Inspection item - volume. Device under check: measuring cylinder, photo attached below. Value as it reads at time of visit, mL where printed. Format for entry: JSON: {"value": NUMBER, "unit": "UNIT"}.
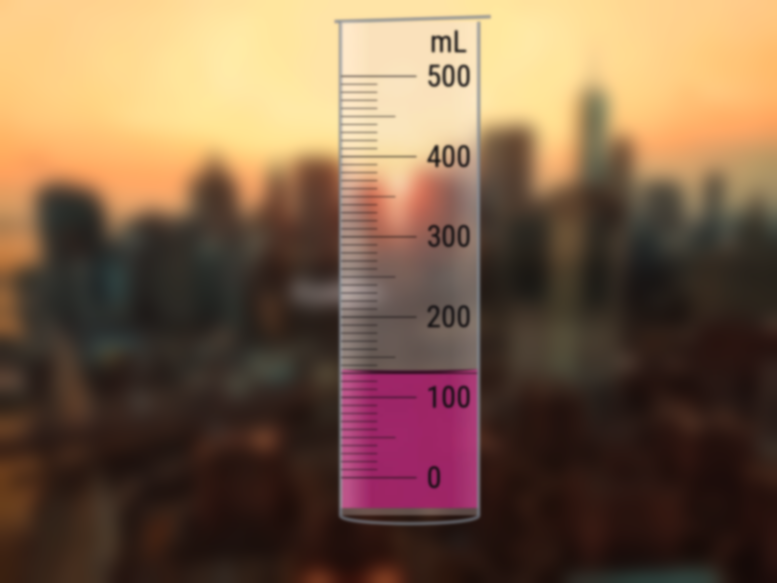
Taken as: {"value": 130, "unit": "mL"}
